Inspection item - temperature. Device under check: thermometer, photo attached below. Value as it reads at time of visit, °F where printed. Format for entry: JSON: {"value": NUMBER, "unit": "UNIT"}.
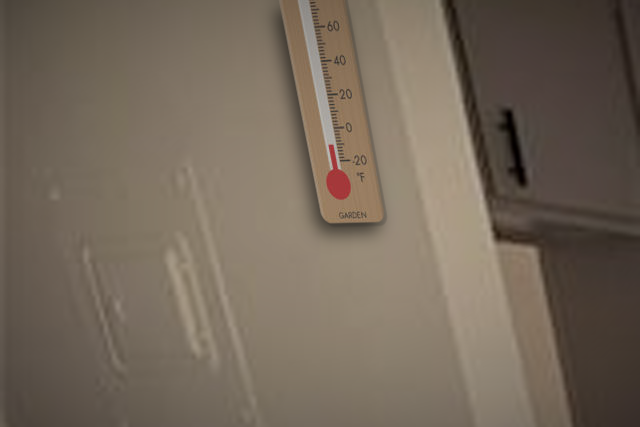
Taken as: {"value": -10, "unit": "°F"}
